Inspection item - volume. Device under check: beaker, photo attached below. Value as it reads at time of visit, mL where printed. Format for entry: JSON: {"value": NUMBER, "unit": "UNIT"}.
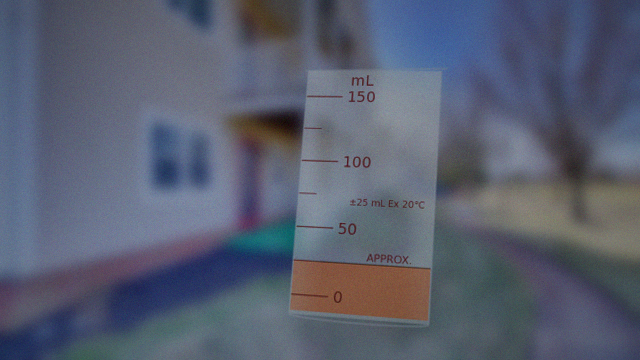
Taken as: {"value": 25, "unit": "mL"}
